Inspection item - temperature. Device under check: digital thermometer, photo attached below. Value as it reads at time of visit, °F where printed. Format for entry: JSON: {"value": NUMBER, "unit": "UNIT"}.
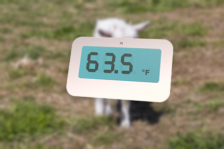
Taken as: {"value": 63.5, "unit": "°F"}
